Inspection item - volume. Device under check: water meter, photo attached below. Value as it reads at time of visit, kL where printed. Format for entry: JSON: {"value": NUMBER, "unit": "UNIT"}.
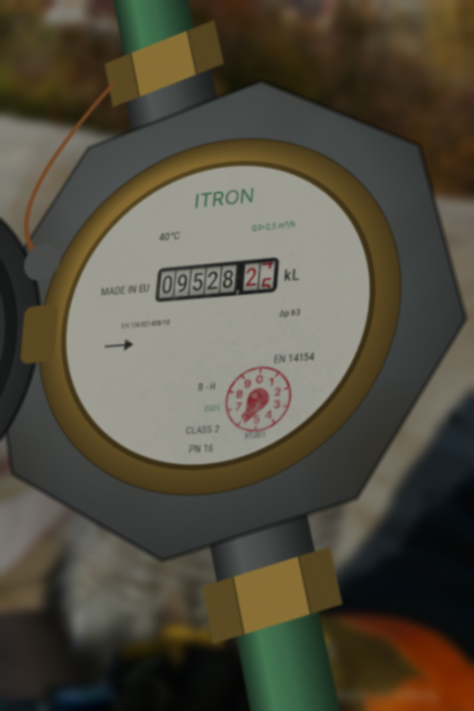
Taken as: {"value": 9528.245, "unit": "kL"}
